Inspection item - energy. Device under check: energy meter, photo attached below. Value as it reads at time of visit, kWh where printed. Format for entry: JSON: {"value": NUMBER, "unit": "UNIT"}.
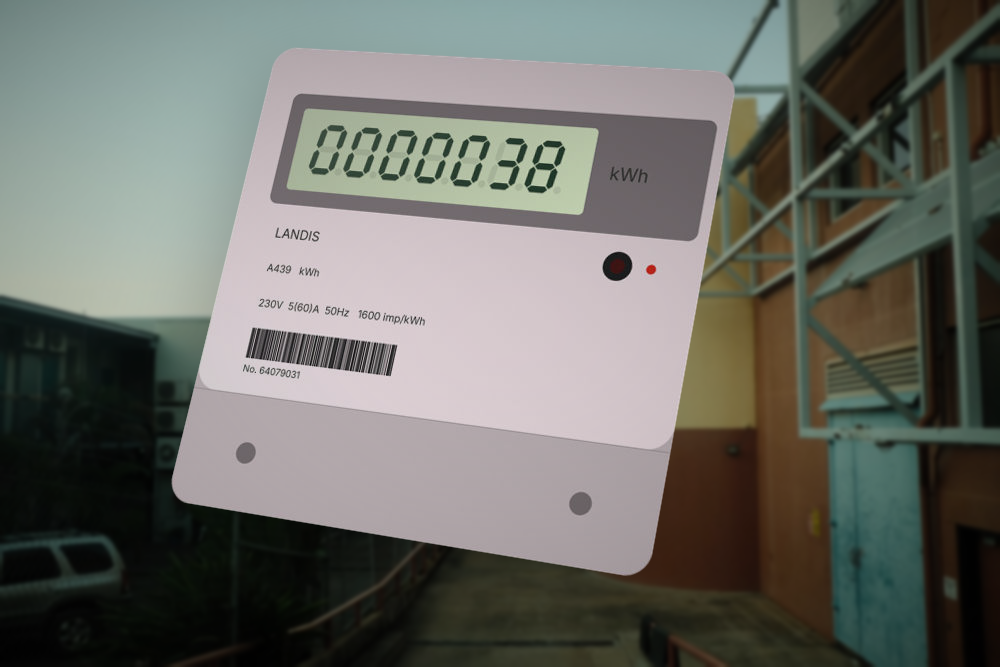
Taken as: {"value": 38, "unit": "kWh"}
